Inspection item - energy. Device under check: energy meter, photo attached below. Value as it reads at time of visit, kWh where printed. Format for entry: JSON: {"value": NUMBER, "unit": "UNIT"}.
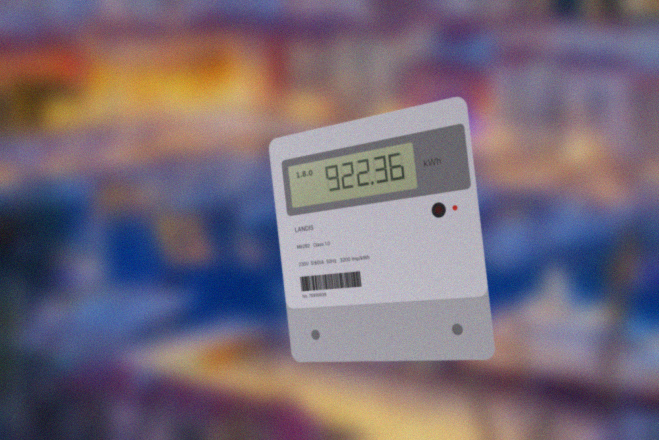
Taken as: {"value": 922.36, "unit": "kWh"}
